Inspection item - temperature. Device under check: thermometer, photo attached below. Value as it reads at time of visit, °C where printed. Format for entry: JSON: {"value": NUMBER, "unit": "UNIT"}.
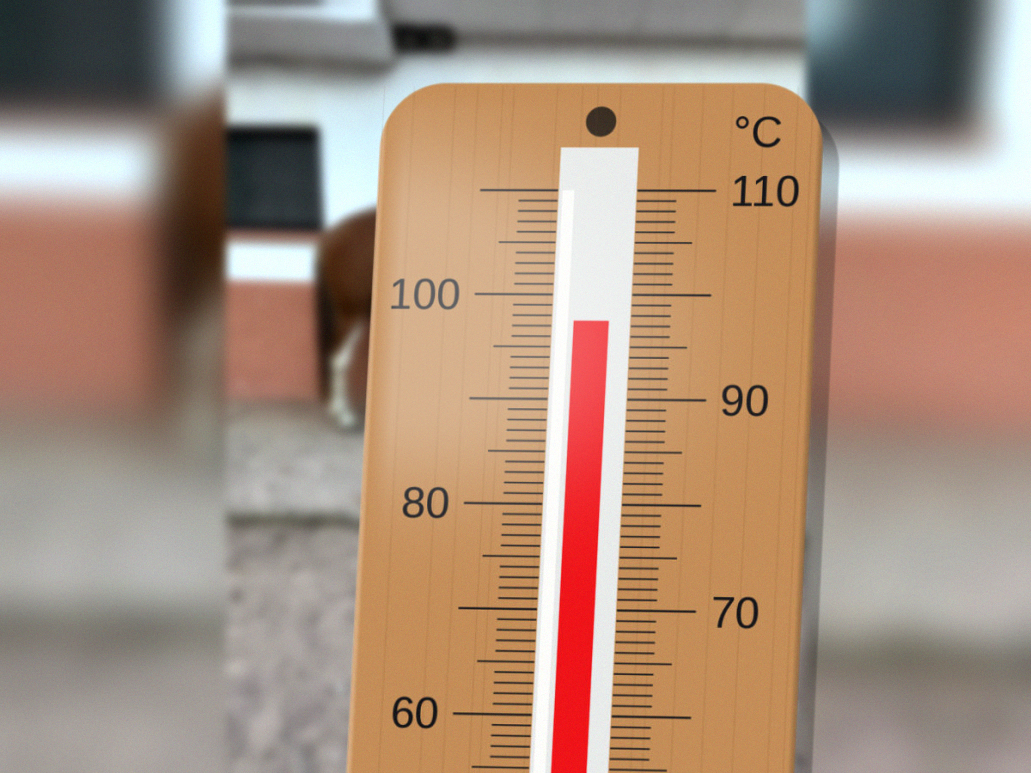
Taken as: {"value": 97.5, "unit": "°C"}
